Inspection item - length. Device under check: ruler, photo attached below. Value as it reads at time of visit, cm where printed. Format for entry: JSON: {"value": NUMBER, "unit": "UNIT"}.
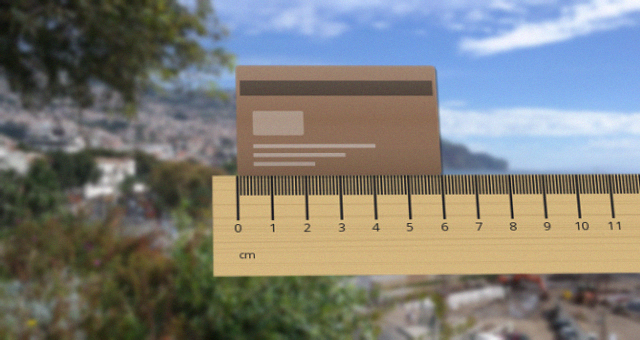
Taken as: {"value": 6, "unit": "cm"}
